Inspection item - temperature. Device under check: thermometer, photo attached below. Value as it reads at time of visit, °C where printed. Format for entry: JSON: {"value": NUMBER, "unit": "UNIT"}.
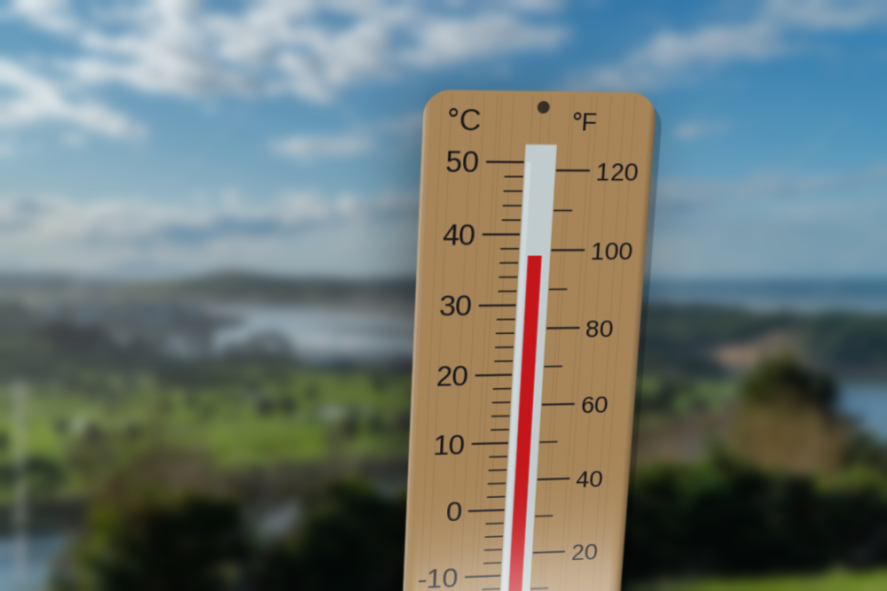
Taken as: {"value": 37, "unit": "°C"}
